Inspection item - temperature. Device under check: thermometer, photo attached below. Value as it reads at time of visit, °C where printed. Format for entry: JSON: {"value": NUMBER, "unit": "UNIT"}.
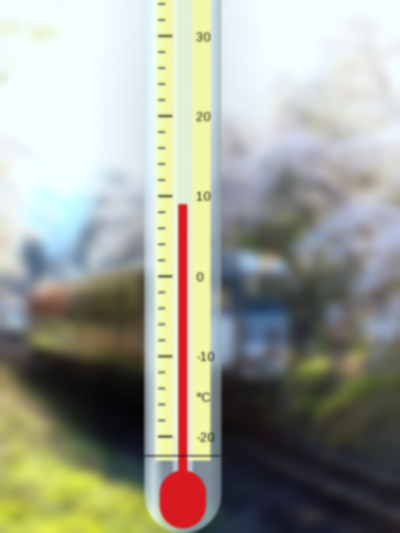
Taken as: {"value": 9, "unit": "°C"}
